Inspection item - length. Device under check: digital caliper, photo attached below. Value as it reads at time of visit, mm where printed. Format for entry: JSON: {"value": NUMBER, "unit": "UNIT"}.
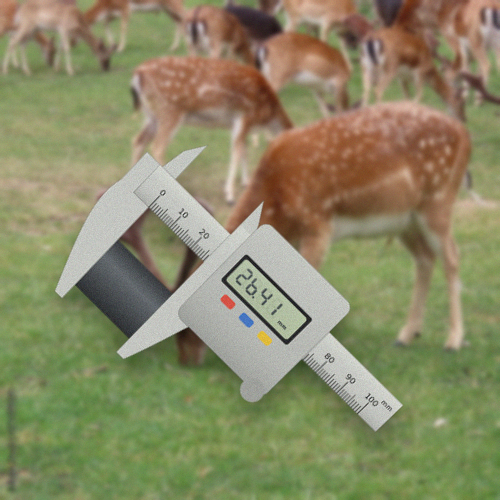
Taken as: {"value": 26.41, "unit": "mm"}
